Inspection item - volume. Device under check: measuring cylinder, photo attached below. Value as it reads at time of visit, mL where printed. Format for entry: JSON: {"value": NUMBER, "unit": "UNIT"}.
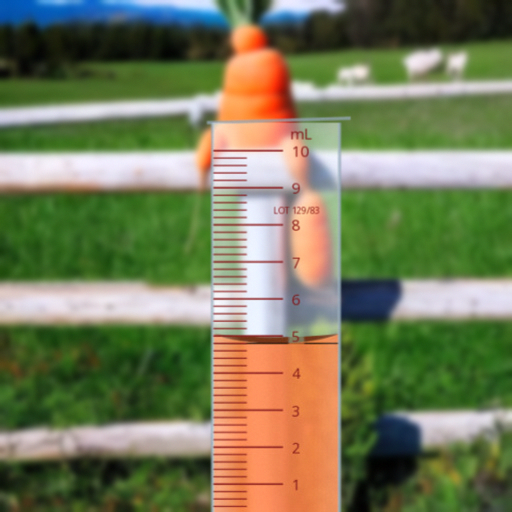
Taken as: {"value": 4.8, "unit": "mL"}
